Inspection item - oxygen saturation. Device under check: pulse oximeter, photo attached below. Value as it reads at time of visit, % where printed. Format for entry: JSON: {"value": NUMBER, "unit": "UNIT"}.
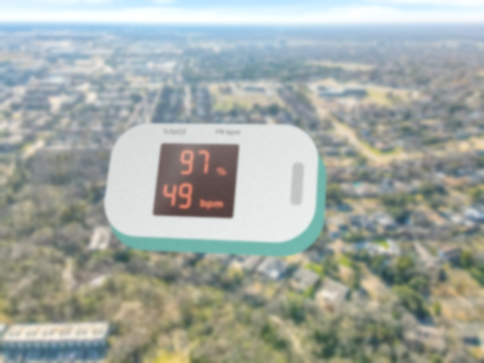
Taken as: {"value": 97, "unit": "%"}
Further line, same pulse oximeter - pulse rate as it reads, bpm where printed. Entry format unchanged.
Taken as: {"value": 49, "unit": "bpm"}
